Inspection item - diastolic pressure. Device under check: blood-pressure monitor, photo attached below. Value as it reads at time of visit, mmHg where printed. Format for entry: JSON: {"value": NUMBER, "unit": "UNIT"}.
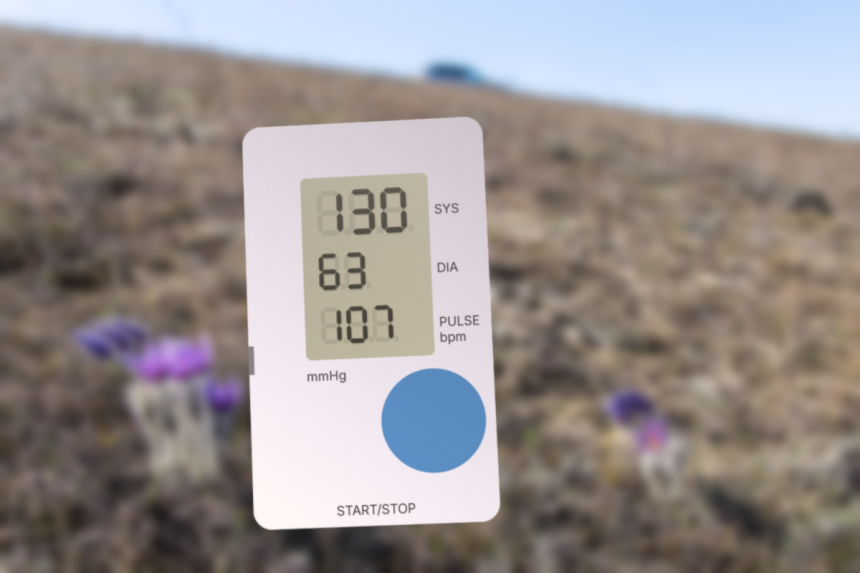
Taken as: {"value": 63, "unit": "mmHg"}
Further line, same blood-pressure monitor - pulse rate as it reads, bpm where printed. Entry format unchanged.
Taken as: {"value": 107, "unit": "bpm"}
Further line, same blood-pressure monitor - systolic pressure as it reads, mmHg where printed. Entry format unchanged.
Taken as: {"value": 130, "unit": "mmHg"}
